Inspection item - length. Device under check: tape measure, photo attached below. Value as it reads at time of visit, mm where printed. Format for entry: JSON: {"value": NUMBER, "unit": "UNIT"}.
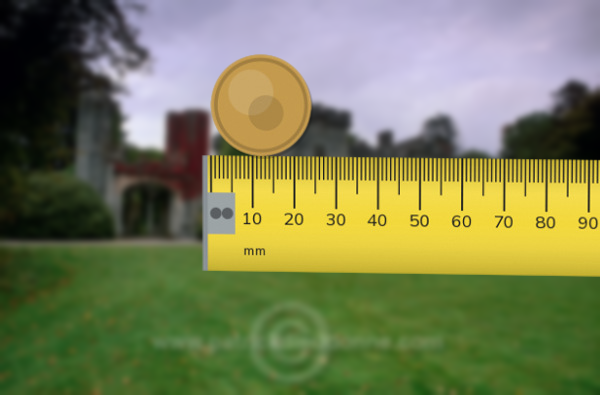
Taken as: {"value": 24, "unit": "mm"}
